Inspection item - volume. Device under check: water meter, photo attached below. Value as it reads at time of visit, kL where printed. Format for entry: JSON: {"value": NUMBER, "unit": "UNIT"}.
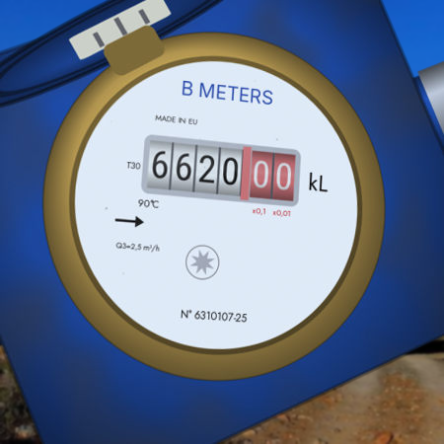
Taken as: {"value": 6620.00, "unit": "kL"}
